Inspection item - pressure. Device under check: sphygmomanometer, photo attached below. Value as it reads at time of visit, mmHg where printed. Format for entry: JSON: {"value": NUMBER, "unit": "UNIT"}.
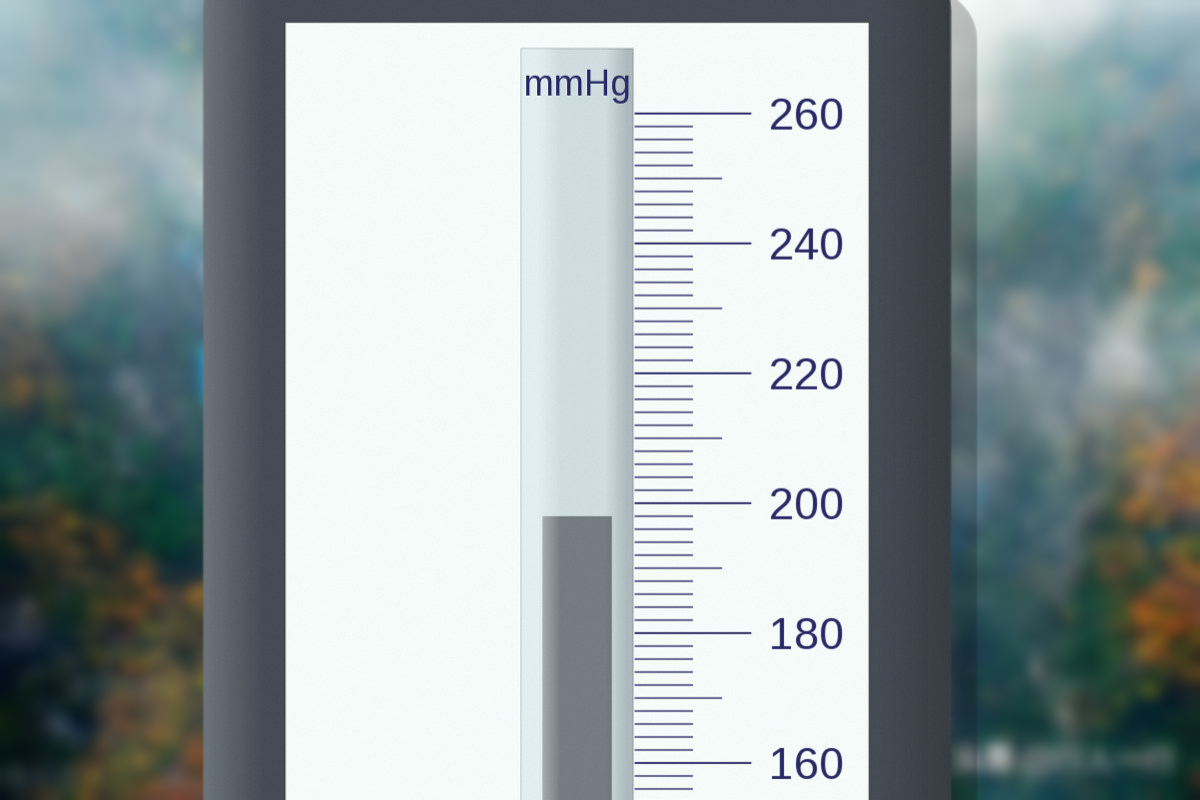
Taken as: {"value": 198, "unit": "mmHg"}
